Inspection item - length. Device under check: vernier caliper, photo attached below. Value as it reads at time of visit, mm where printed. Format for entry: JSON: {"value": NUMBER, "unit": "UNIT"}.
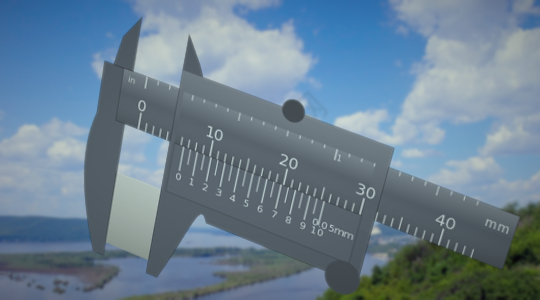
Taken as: {"value": 6.4, "unit": "mm"}
